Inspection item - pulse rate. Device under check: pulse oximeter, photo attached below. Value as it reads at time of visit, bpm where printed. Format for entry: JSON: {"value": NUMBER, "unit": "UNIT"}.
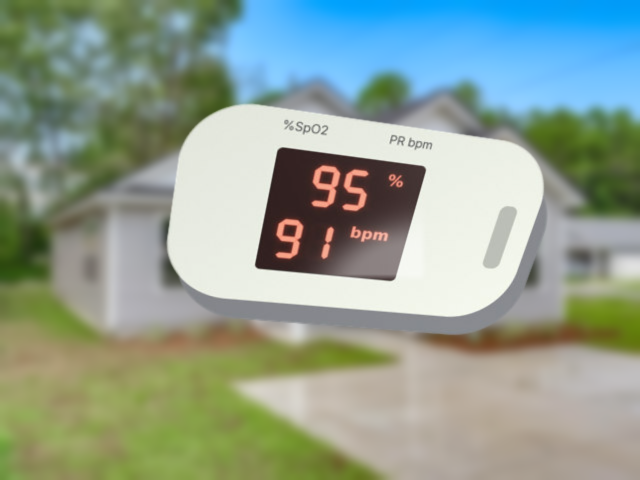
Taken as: {"value": 91, "unit": "bpm"}
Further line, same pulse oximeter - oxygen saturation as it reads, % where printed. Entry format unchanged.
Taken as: {"value": 95, "unit": "%"}
